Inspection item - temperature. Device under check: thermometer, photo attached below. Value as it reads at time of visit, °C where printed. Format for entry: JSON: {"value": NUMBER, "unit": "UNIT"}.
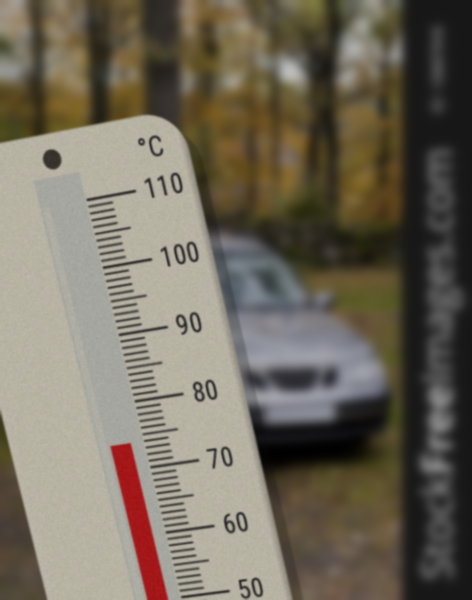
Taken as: {"value": 74, "unit": "°C"}
